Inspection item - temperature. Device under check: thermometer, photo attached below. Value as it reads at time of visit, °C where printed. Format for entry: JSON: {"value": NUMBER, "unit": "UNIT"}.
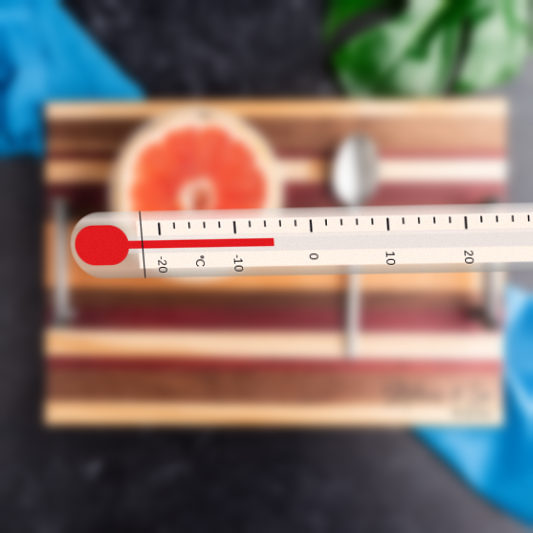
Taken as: {"value": -5, "unit": "°C"}
